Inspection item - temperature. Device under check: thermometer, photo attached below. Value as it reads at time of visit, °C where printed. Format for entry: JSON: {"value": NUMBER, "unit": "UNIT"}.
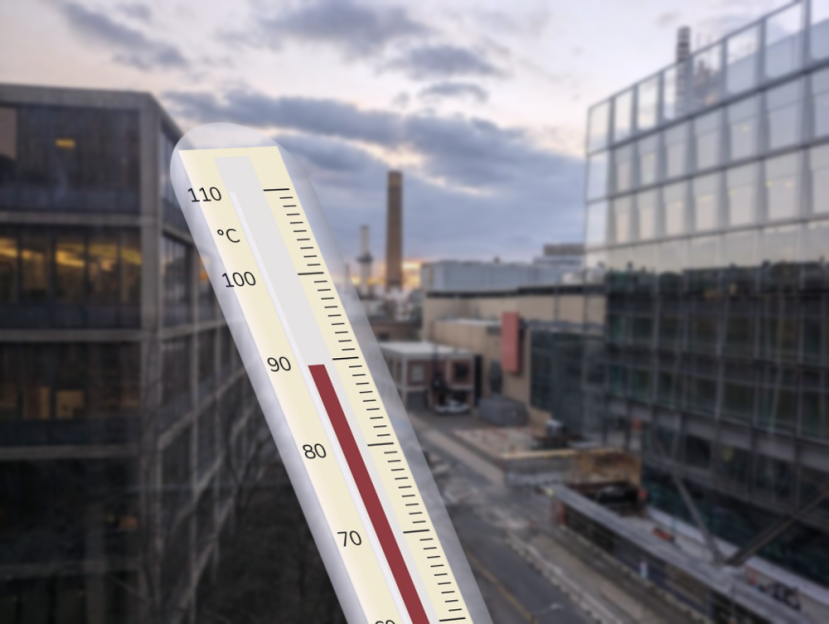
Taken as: {"value": 89.5, "unit": "°C"}
